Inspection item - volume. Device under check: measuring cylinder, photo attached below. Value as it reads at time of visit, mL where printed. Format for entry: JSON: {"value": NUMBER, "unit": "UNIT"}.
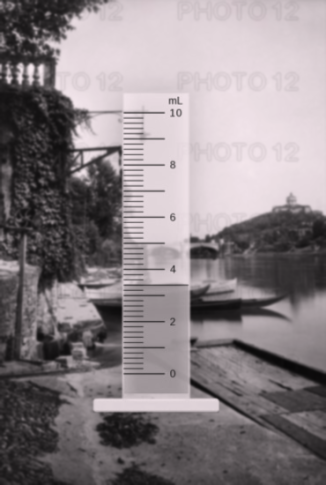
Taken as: {"value": 3.4, "unit": "mL"}
